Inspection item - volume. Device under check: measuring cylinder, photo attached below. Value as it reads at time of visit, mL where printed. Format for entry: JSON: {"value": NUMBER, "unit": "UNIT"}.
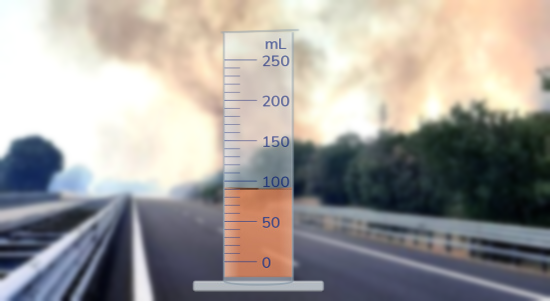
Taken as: {"value": 90, "unit": "mL"}
